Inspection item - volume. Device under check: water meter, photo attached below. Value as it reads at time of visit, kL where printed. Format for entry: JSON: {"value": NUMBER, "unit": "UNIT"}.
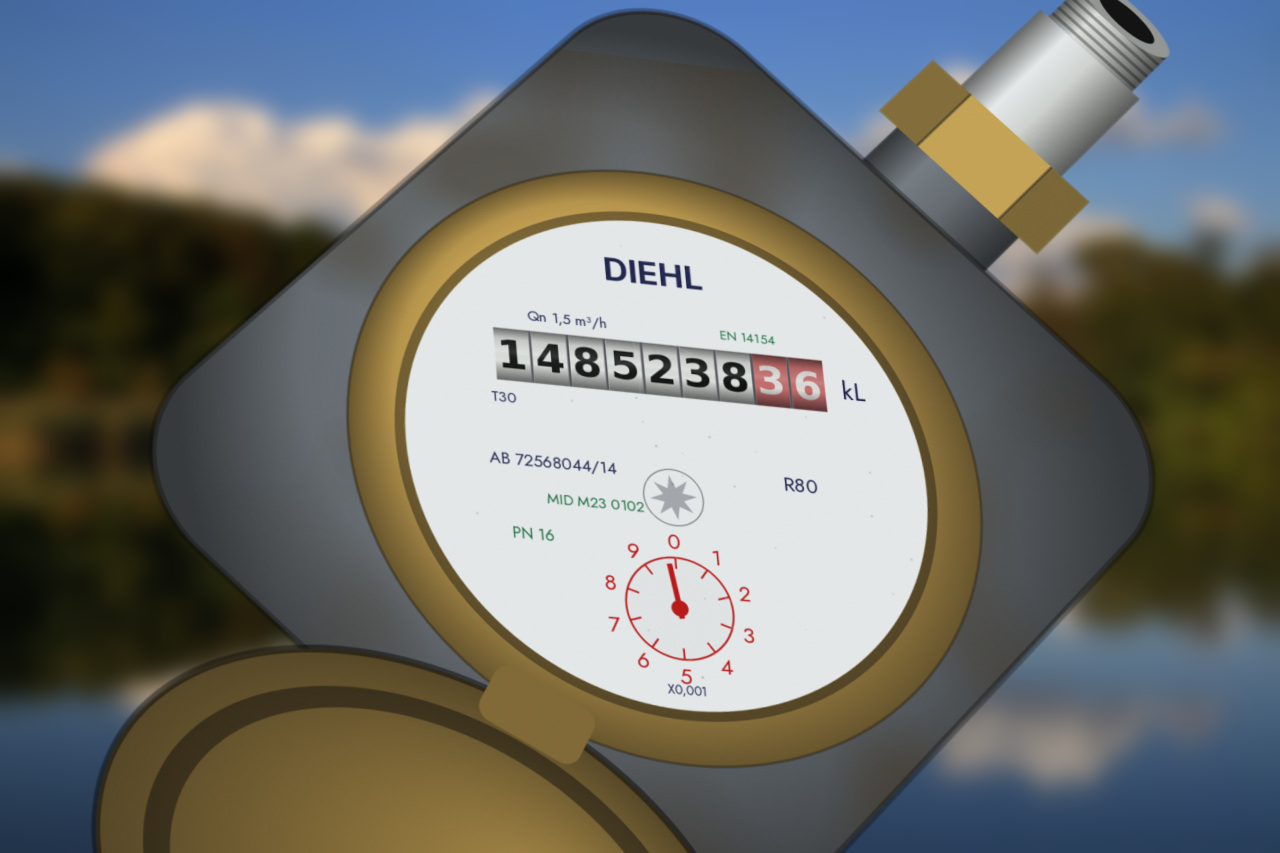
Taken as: {"value": 1485238.359, "unit": "kL"}
